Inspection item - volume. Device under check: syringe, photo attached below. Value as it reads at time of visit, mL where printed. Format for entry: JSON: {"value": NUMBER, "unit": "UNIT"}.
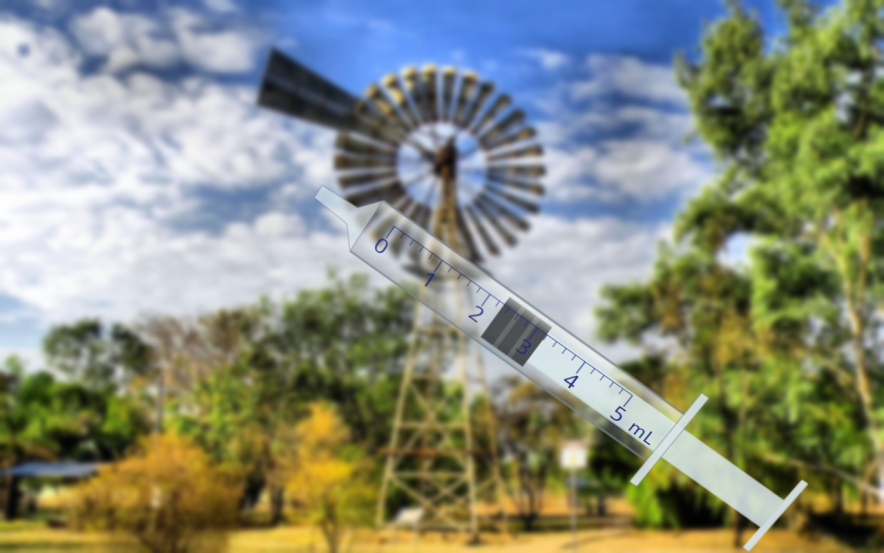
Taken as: {"value": 2.3, "unit": "mL"}
